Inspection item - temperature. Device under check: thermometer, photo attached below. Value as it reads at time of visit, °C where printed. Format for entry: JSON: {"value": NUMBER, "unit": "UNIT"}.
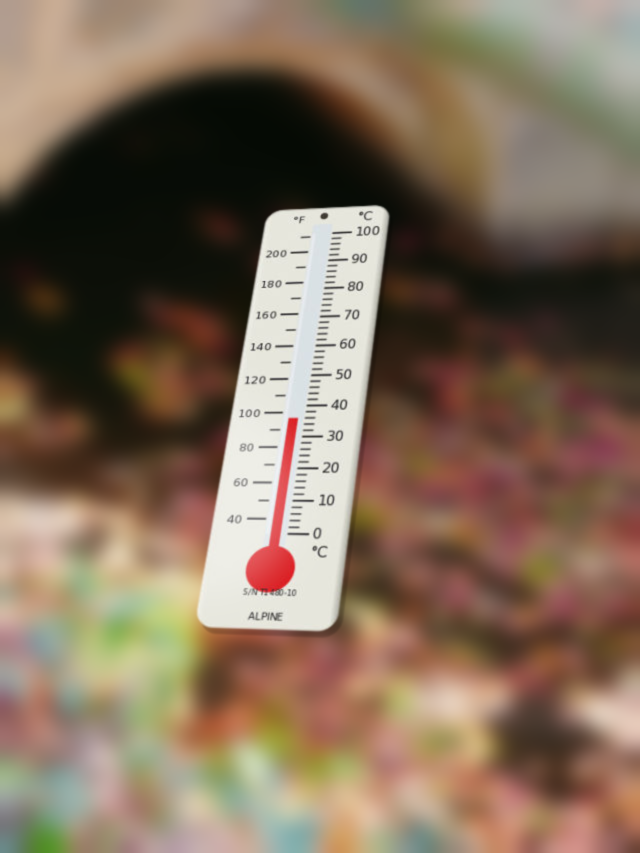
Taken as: {"value": 36, "unit": "°C"}
